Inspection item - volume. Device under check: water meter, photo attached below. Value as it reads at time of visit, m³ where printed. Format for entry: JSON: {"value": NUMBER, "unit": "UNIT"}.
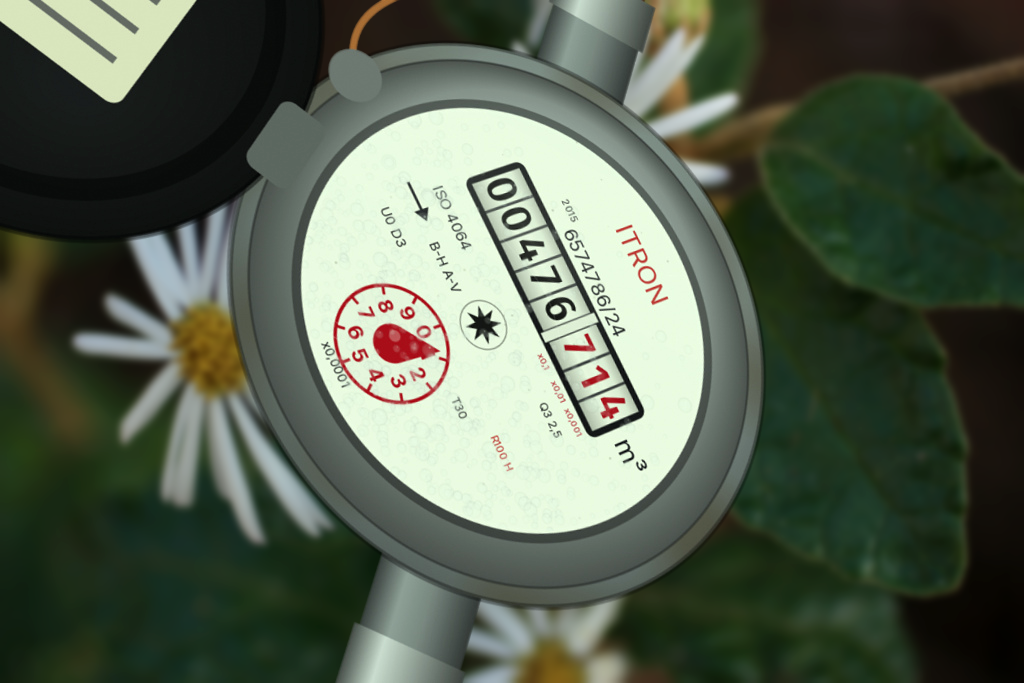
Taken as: {"value": 476.7140, "unit": "m³"}
